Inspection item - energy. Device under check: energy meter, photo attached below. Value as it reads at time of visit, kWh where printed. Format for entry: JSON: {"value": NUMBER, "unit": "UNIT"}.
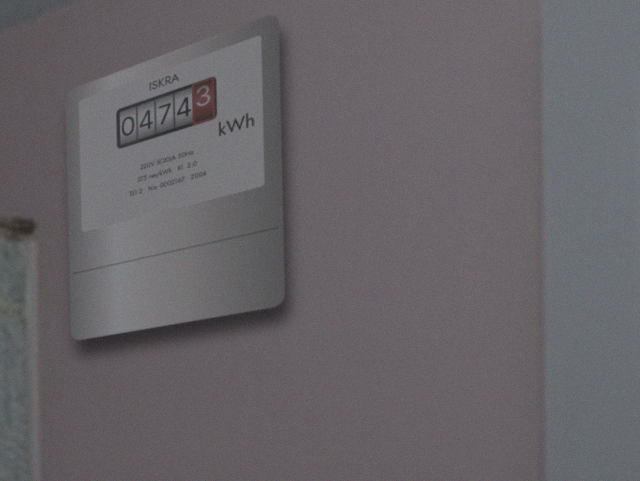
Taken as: {"value": 474.3, "unit": "kWh"}
